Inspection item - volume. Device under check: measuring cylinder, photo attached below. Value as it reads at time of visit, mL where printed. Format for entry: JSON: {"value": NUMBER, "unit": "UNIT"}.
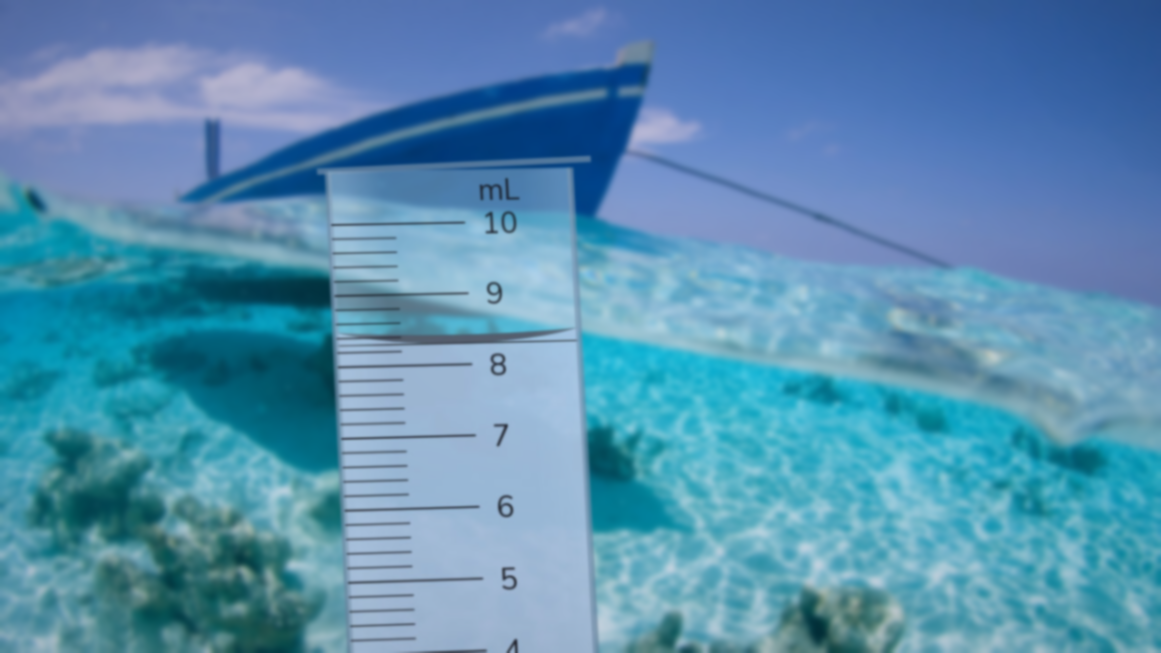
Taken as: {"value": 8.3, "unit": "mL"}
